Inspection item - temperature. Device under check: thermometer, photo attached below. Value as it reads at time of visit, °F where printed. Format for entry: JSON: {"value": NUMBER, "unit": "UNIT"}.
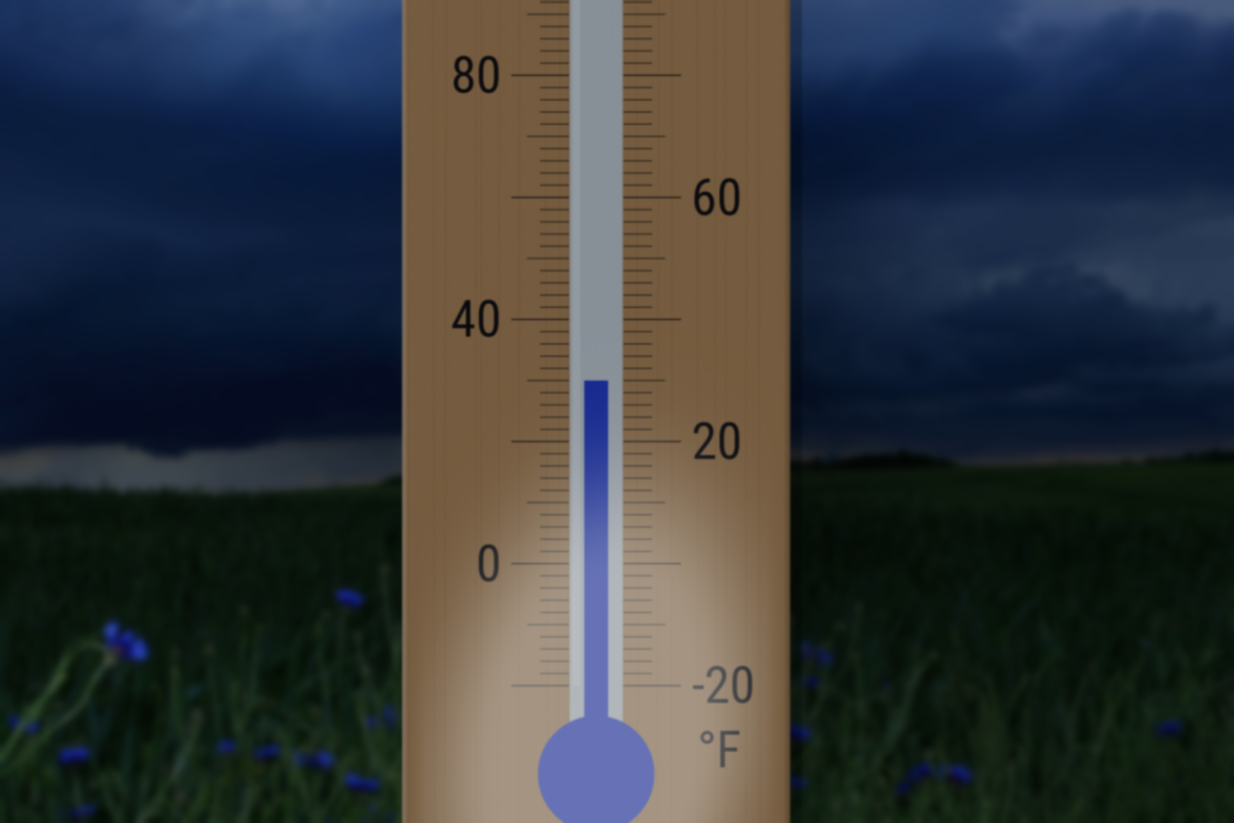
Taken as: {"value": 30, "unit": "°F"}
